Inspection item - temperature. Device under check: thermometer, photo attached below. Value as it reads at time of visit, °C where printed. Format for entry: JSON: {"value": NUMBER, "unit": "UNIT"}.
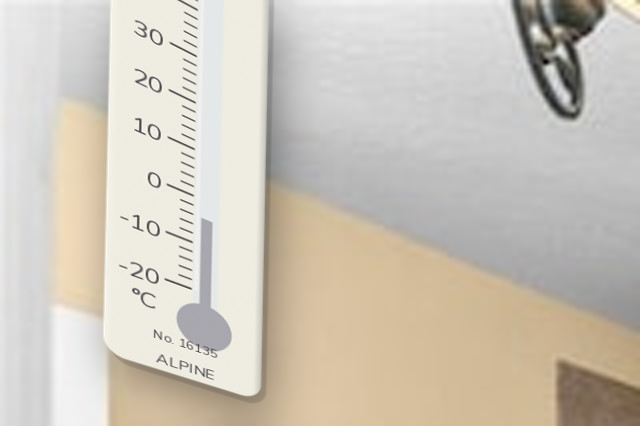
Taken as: {"value": -4, "unit": "°C"}
